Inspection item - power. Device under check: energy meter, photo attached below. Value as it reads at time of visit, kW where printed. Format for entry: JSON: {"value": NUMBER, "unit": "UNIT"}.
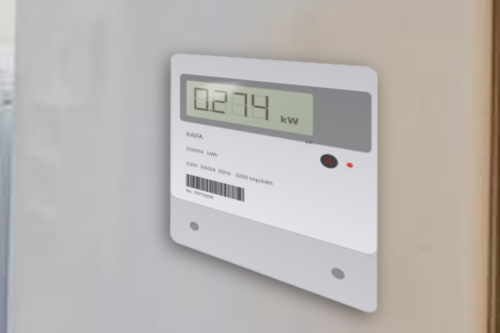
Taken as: {"value": 0.274, "unit": "kW"}
